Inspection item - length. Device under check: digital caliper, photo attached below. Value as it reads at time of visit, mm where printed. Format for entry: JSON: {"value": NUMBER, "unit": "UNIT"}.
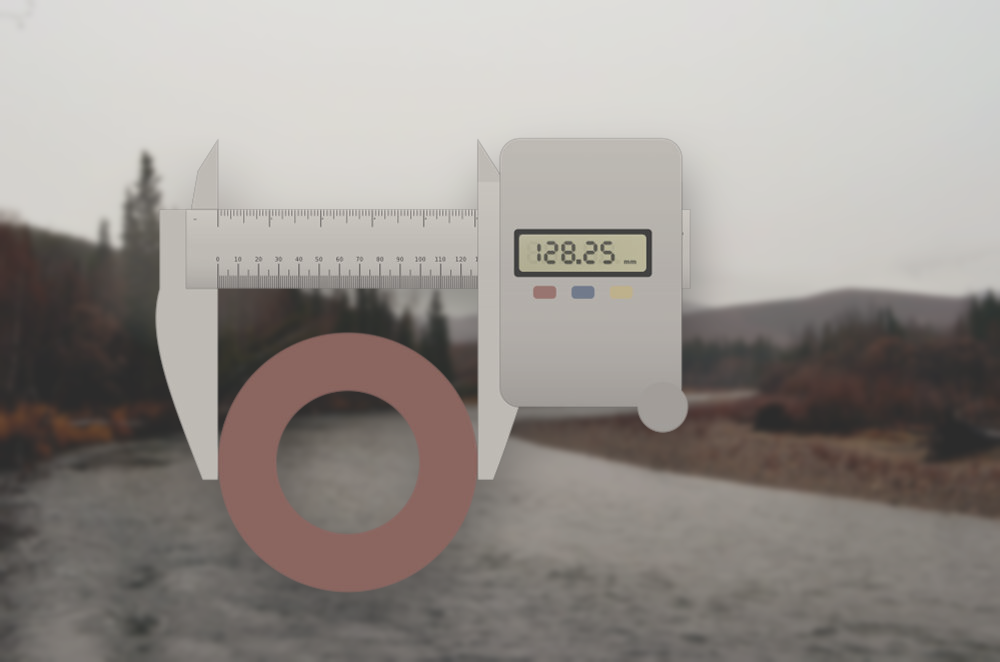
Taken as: {"value": 128.25, "unit": "mm"}
